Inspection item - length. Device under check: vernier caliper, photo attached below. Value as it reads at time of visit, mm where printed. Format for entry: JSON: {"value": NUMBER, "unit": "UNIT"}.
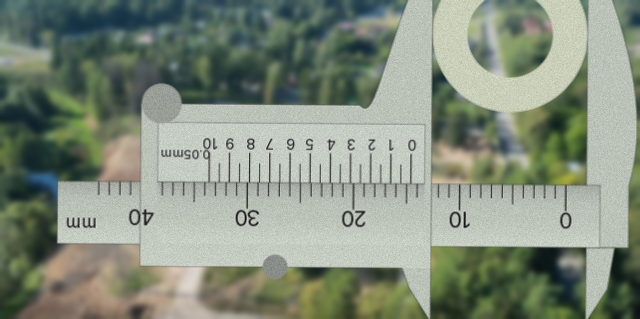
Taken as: {"value": 14.6, "unit": "mm"}
